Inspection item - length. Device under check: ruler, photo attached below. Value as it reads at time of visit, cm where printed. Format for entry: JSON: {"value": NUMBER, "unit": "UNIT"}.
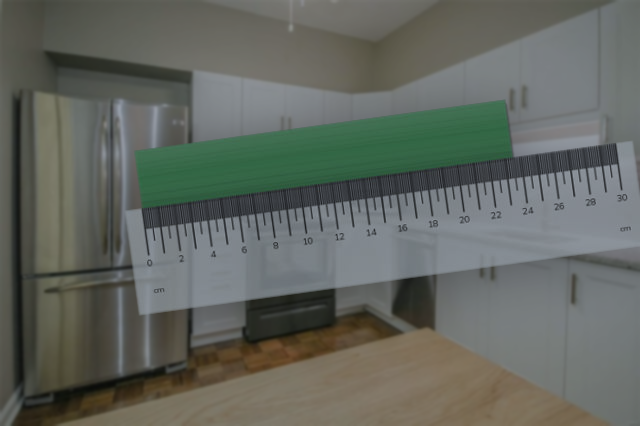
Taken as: {"value": 23.5, "unit": "cm"}
